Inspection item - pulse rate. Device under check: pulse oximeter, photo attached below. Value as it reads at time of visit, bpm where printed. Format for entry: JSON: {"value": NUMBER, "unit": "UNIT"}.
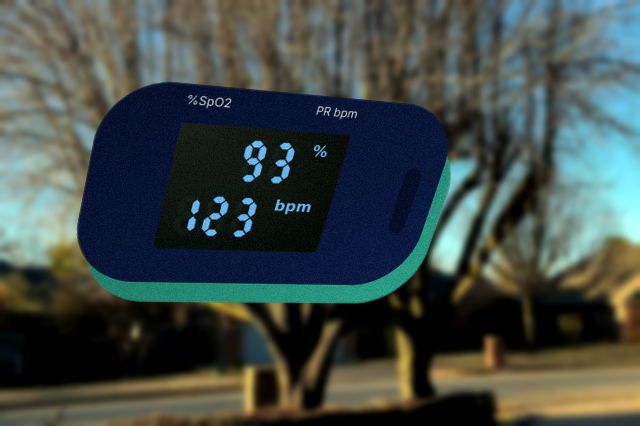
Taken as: {"value": 123, "unit": "bpm"}
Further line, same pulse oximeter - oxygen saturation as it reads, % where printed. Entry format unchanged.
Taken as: {"value": 93, "unit": "%"}
